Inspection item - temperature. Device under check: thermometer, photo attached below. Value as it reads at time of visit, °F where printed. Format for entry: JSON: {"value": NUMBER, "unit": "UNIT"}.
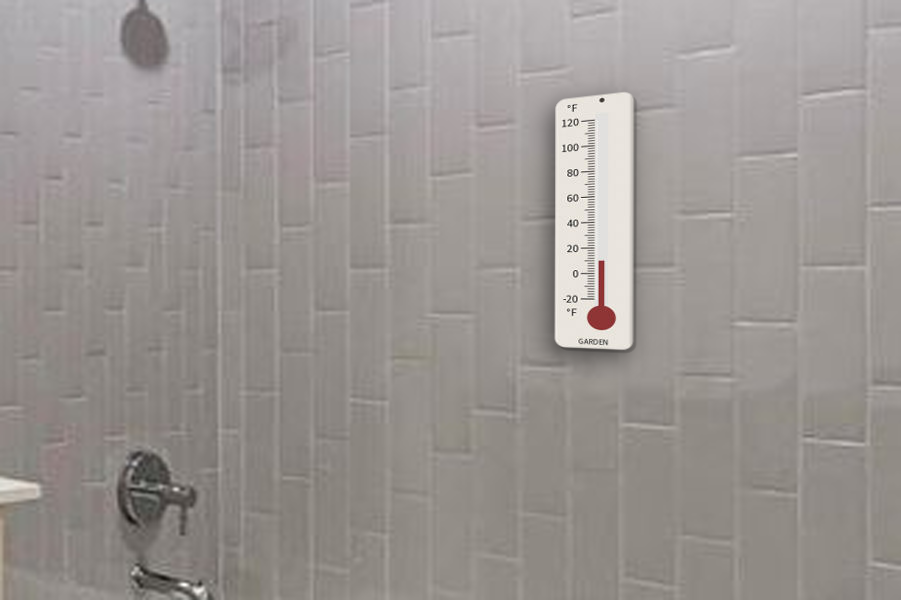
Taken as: {"value": 10, "unit": "°F"}
